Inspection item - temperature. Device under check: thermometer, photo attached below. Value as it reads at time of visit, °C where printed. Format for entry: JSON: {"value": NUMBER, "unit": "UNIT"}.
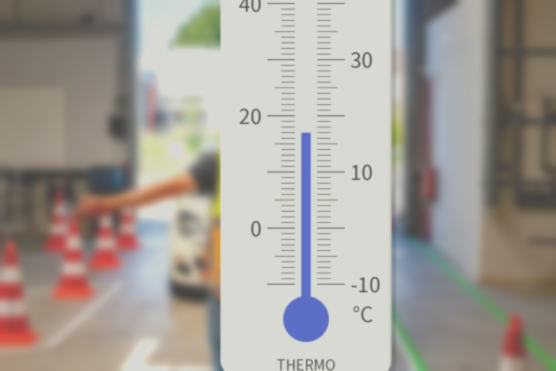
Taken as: {"value": 17, "unit": "°C"}
